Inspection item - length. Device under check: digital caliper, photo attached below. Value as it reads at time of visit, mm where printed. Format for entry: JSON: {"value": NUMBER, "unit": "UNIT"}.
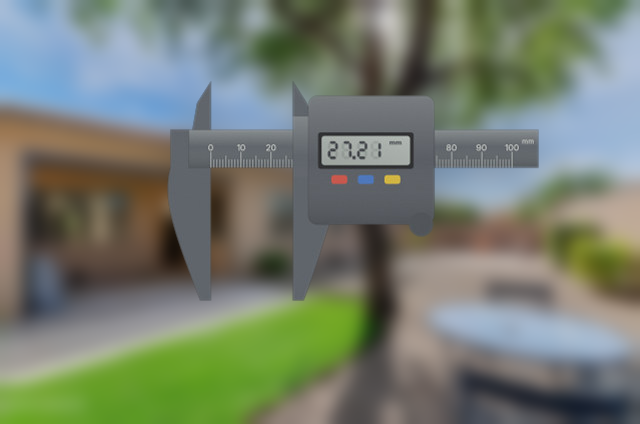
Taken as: {"value": 27.21, "unit": "mm"}
